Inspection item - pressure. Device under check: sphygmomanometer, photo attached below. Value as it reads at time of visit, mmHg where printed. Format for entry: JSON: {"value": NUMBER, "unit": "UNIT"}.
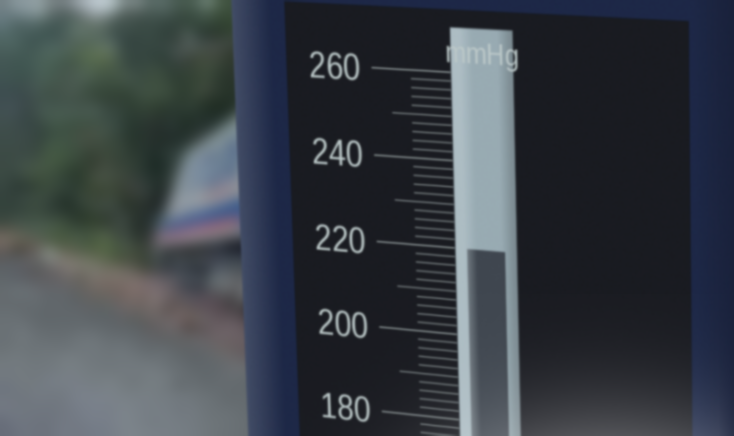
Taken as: {"value": 220, "unit": "mmHg"}
